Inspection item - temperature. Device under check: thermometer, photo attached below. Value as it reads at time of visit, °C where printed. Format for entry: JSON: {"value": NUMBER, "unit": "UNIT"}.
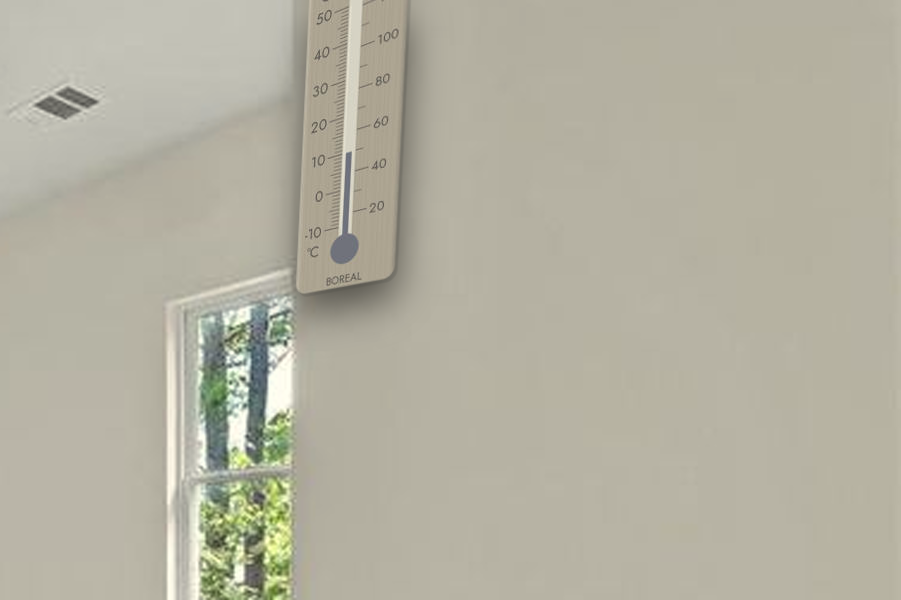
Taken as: {"value": 10, "unit": "°C"}
